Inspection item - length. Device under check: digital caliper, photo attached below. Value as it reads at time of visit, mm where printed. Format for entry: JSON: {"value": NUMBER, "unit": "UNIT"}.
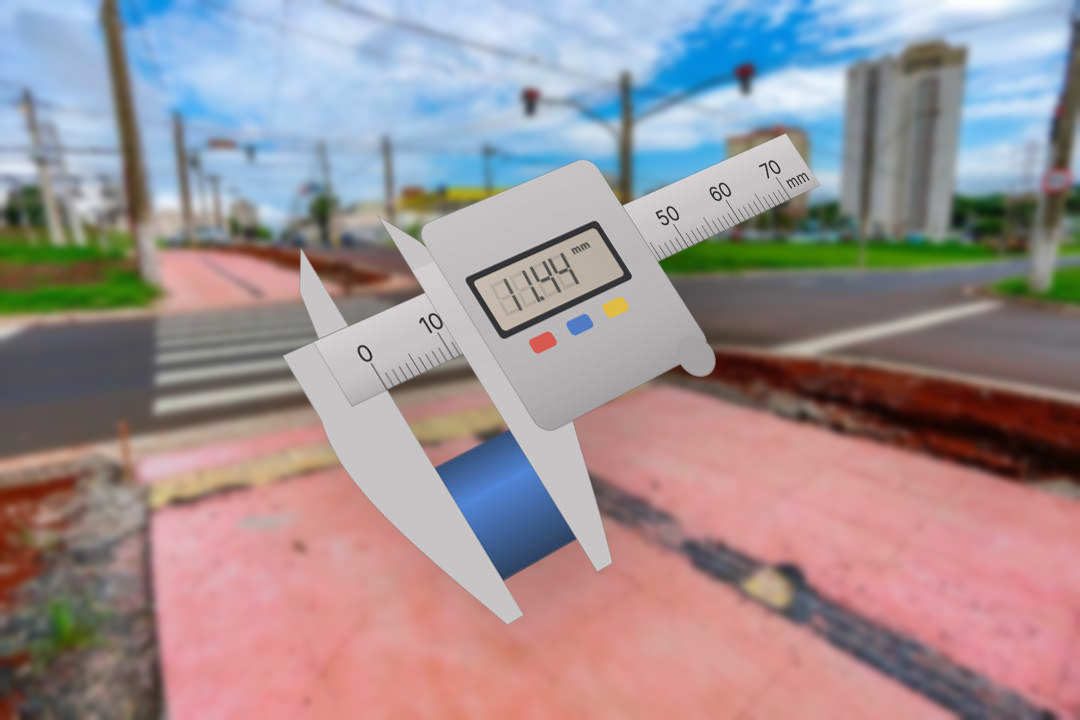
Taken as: {"value": 11.44, "unit": "mm"}
